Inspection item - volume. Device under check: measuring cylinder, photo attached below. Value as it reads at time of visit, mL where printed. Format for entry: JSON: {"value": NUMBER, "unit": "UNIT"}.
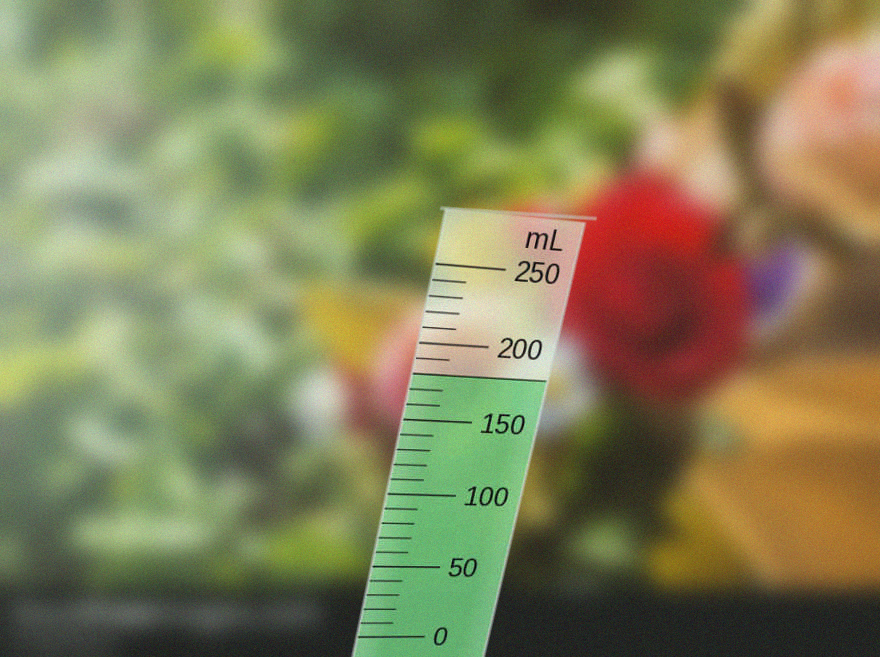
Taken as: {"value": 180, "unit": "mL"}
